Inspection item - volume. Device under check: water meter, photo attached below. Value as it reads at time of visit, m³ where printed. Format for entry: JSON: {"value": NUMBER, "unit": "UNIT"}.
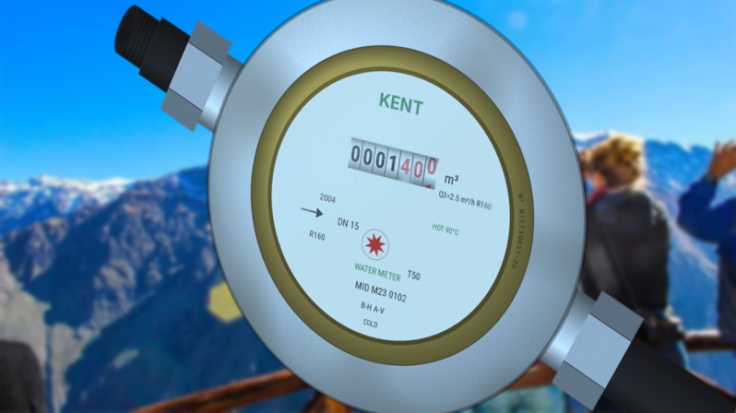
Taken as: {"value": 1.400, "unit": "m³"}
